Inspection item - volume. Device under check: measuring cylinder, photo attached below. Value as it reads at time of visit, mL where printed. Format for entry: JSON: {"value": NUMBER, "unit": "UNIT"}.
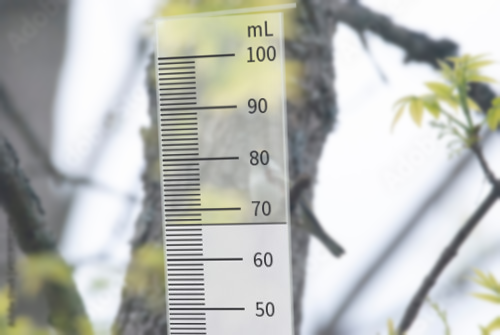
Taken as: {"value": 67, "unit": "mL"}
